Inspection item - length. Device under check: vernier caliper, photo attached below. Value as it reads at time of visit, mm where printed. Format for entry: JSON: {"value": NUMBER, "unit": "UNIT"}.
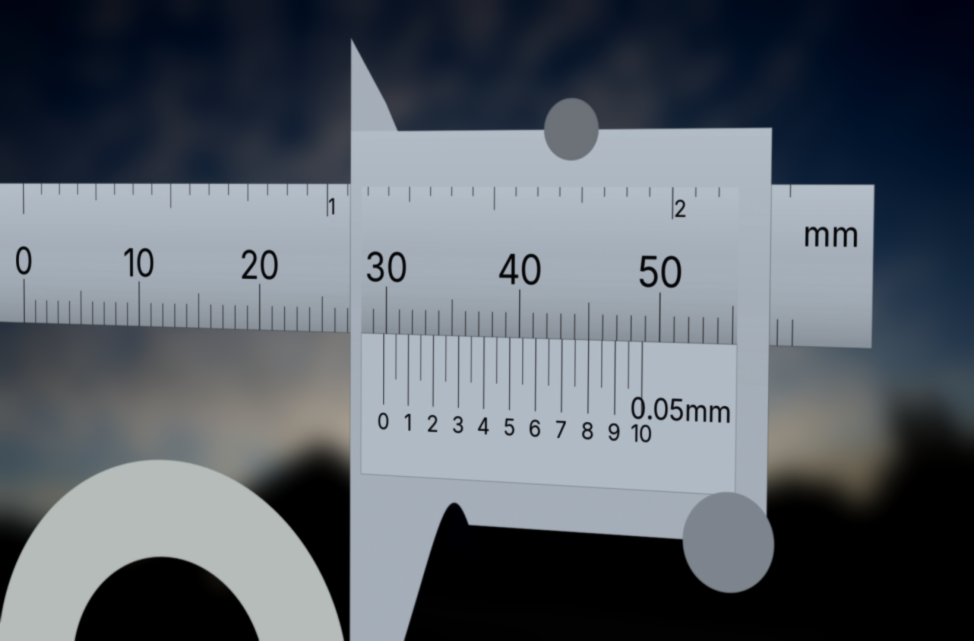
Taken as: {"value": 29.8, "unit": "mm"}
